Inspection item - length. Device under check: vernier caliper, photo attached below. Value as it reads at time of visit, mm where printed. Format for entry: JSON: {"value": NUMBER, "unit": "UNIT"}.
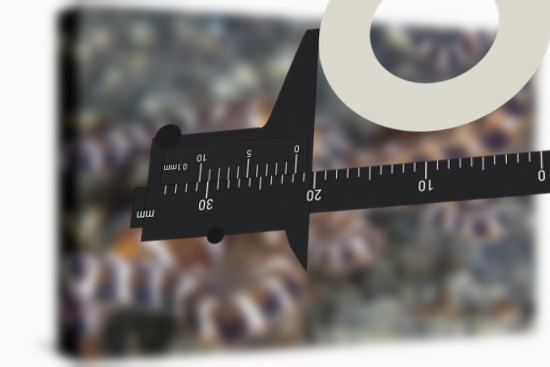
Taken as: {"value": 21.8, "unit": "mm"}
